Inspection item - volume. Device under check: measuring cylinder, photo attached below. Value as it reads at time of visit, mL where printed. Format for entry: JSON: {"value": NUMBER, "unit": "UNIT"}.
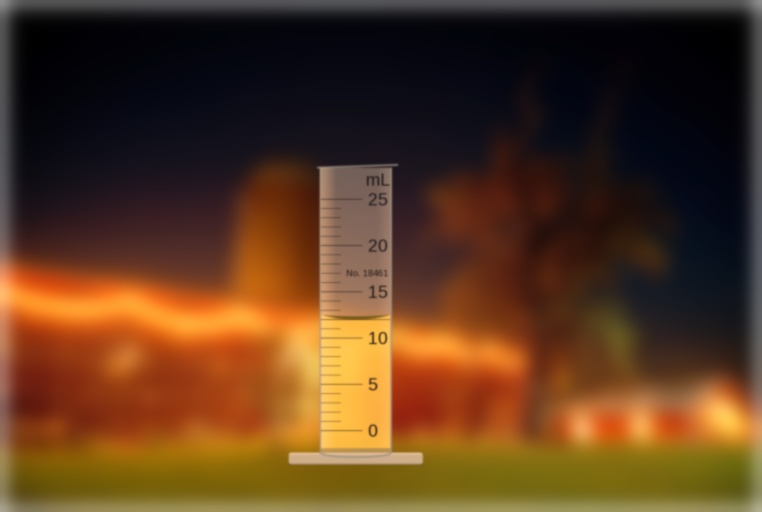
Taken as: {"value": 12, "unit": "mL"}
